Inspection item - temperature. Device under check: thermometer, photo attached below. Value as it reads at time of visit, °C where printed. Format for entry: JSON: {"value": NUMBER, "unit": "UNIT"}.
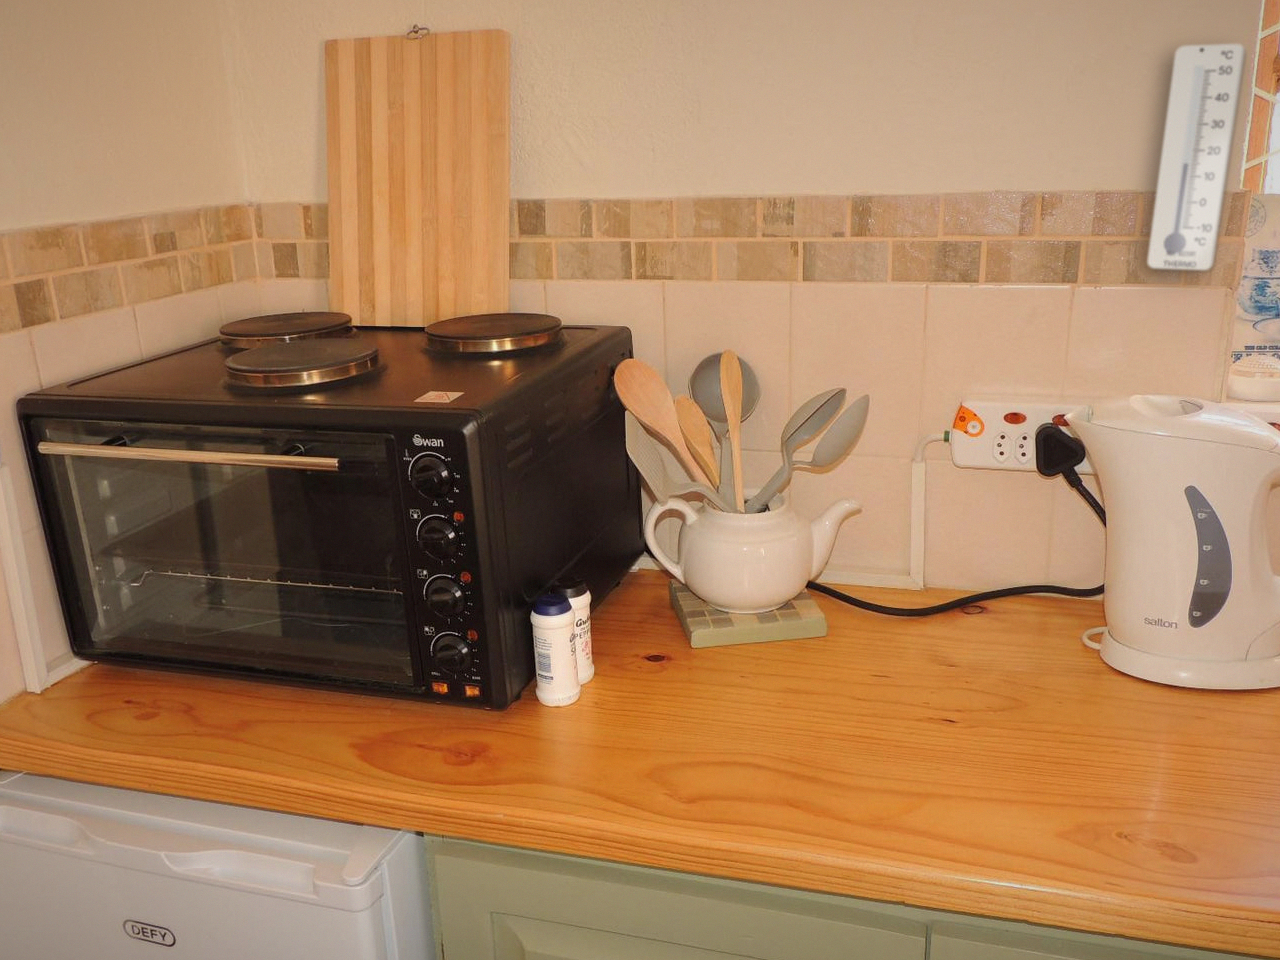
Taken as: {"value": 15, "unit": "°C"}
